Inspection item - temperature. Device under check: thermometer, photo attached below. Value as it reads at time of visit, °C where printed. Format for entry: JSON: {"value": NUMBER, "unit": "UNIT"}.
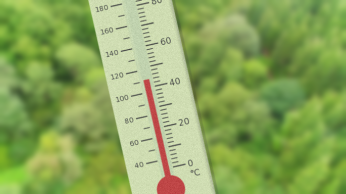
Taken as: {"value": 44, "unit": "°C"}
